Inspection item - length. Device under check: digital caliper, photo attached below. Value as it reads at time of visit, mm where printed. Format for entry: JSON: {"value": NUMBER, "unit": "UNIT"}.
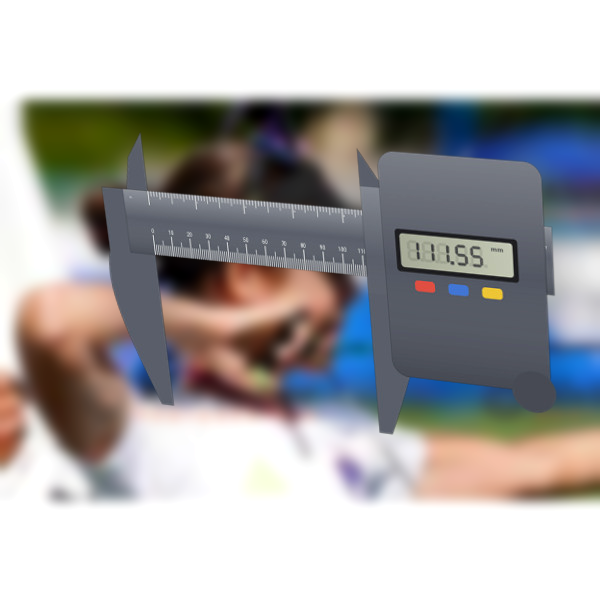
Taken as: {"value": 111.55, "unit": "mm"}
